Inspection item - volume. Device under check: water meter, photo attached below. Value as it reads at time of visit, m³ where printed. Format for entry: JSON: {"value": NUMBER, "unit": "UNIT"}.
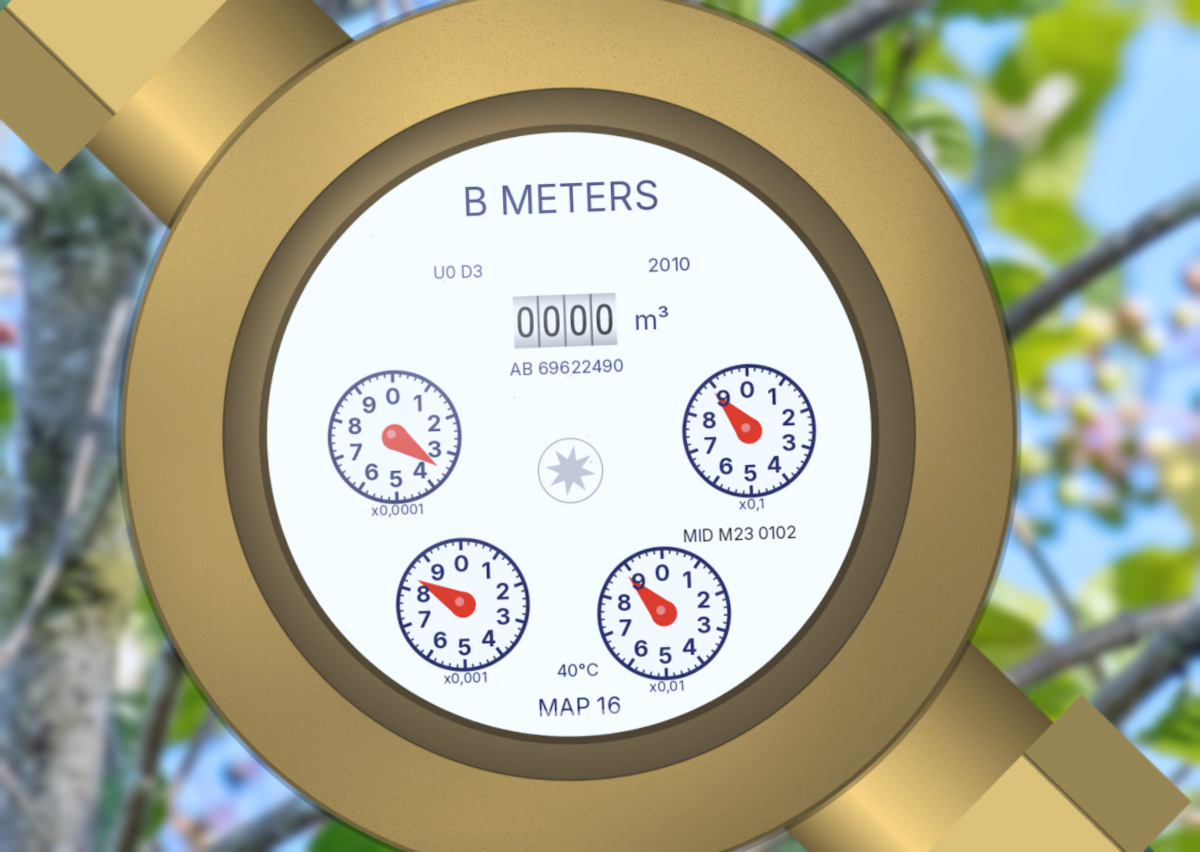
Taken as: {"value": 0.8883, "unit": "m³"}
